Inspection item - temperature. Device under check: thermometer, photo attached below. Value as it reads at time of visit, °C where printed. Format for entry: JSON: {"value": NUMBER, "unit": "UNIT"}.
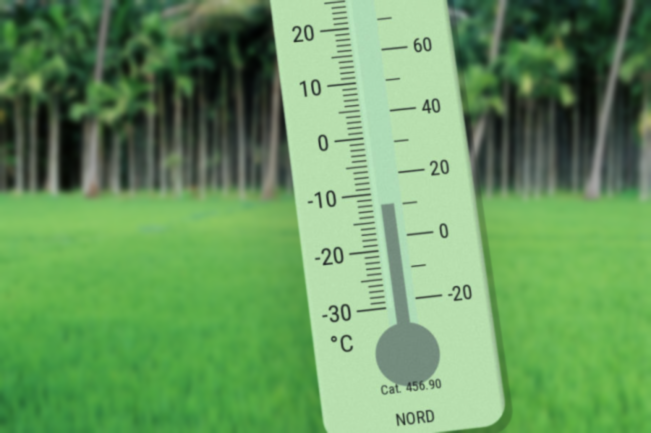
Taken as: {"value": -12, "unit": "°C"}
